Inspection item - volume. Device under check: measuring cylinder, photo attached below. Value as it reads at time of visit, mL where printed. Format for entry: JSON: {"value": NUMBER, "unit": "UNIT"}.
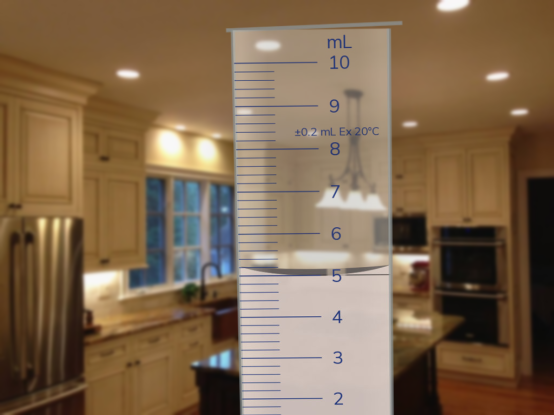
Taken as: {"value": 5, "unit": "mL"}
